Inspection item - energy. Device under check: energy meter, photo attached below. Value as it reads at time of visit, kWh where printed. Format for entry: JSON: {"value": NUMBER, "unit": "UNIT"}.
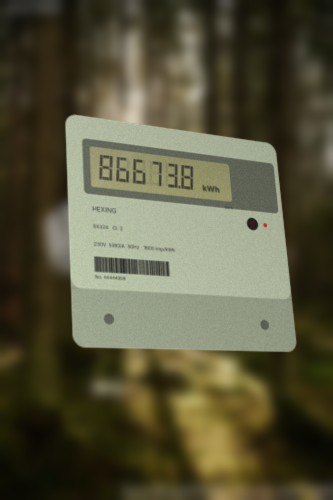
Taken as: {"value": 86673.8, "unit": "kWh"}
